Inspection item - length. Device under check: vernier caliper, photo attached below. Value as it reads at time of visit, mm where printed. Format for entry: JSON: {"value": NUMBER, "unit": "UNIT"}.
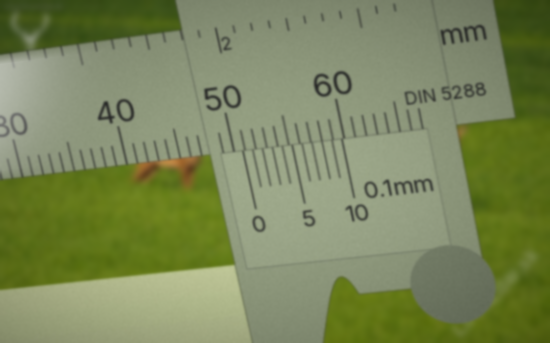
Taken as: {"value": 50.8, "unit": "mm"}
